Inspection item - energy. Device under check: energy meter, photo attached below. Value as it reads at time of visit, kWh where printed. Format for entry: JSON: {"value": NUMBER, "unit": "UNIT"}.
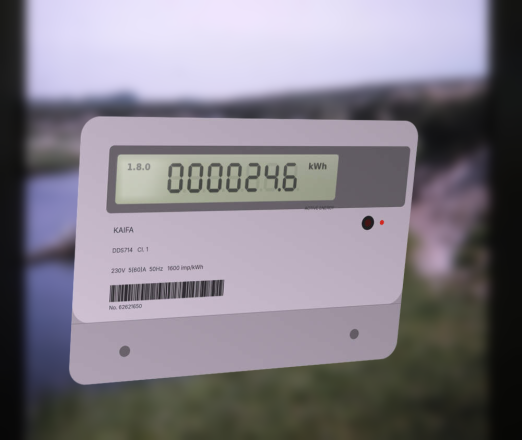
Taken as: {"value": 24.6, "unit": "kWh"}
